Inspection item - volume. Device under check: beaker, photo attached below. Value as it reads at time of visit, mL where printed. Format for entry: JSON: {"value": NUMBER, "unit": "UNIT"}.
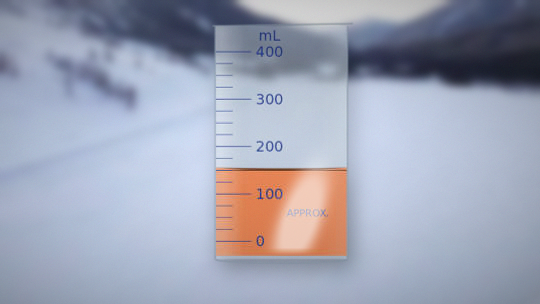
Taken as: {"value": 150, "unit": "mL"}
